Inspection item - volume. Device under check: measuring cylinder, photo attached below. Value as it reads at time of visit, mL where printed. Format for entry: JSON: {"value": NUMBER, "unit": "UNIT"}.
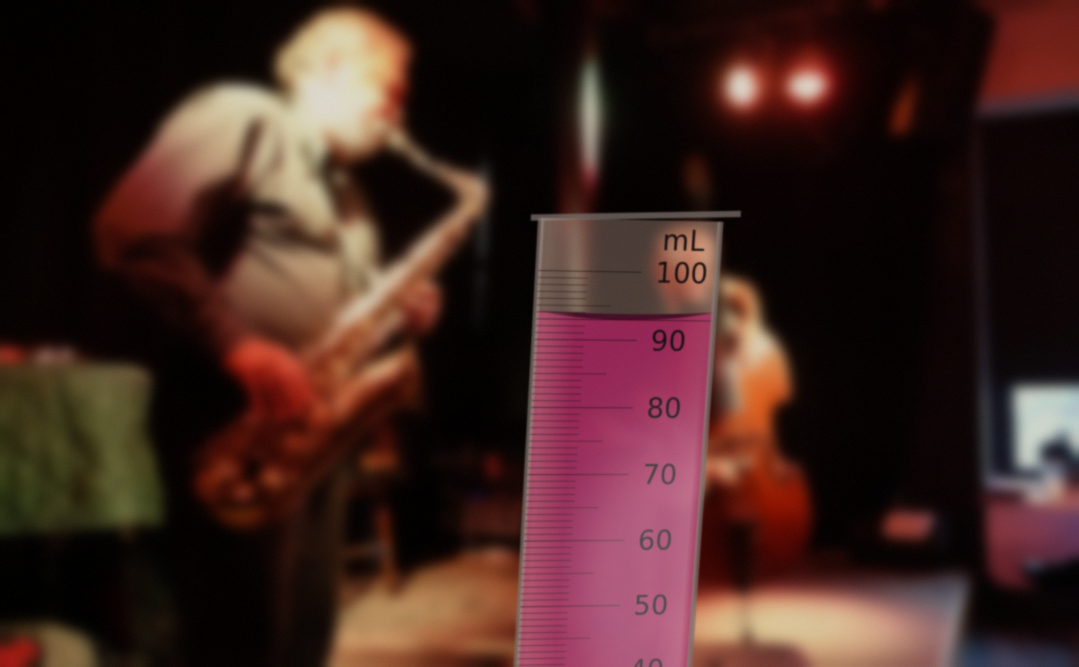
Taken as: {"value": 93, "unit": "mL"}
